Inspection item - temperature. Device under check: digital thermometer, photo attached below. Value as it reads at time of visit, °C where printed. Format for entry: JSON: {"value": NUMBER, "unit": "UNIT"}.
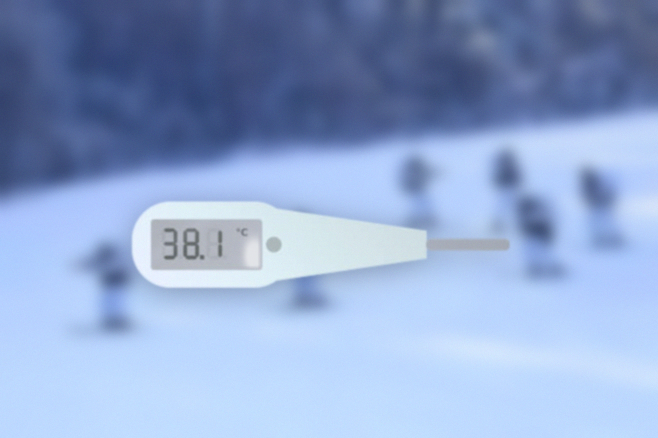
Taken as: {"value": 38.1, "unit": "°C"}
